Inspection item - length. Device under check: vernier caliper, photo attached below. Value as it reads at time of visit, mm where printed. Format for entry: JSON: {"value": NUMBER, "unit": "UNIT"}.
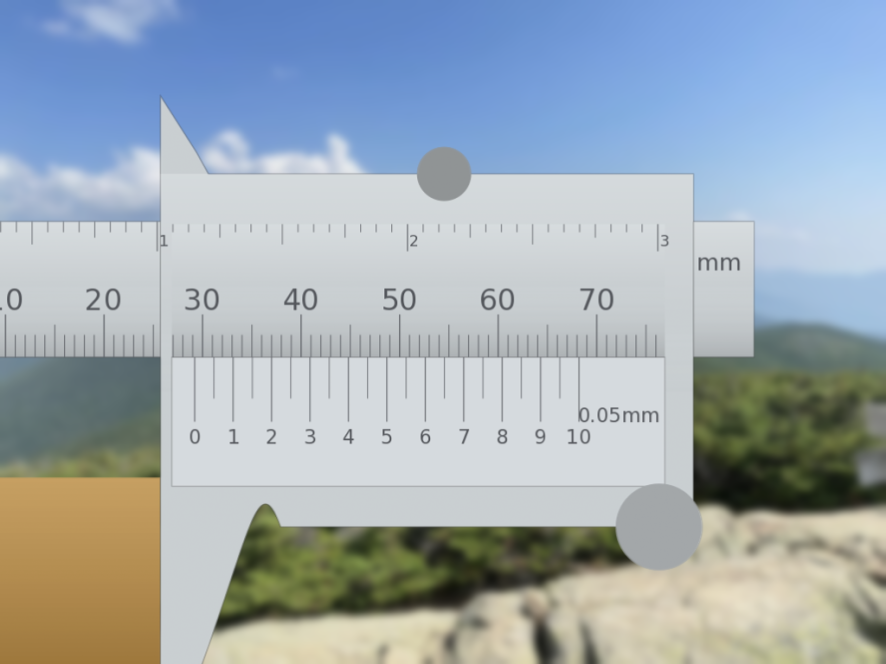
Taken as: {"value": 29.2, "unit": "mm"}
